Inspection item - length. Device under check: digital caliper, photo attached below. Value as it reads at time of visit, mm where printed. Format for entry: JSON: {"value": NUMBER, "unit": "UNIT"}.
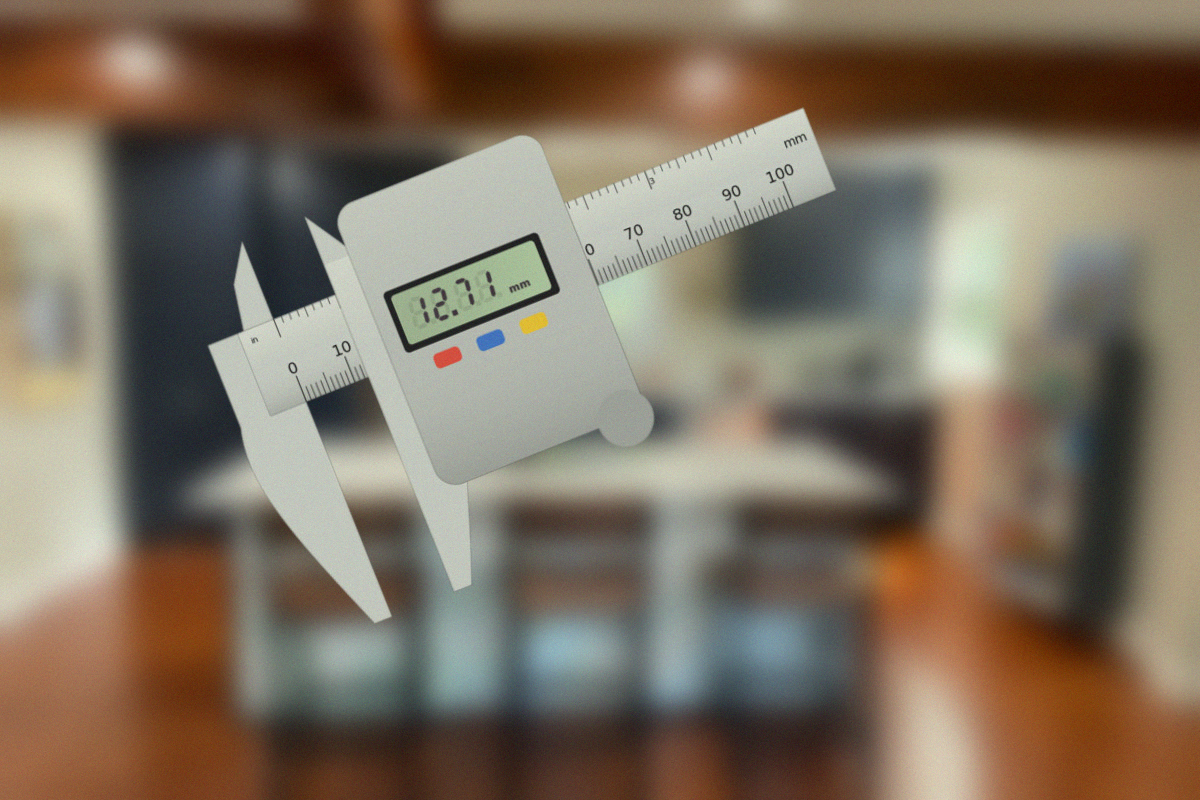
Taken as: {"value": 12.71, "unit": "mm"}
